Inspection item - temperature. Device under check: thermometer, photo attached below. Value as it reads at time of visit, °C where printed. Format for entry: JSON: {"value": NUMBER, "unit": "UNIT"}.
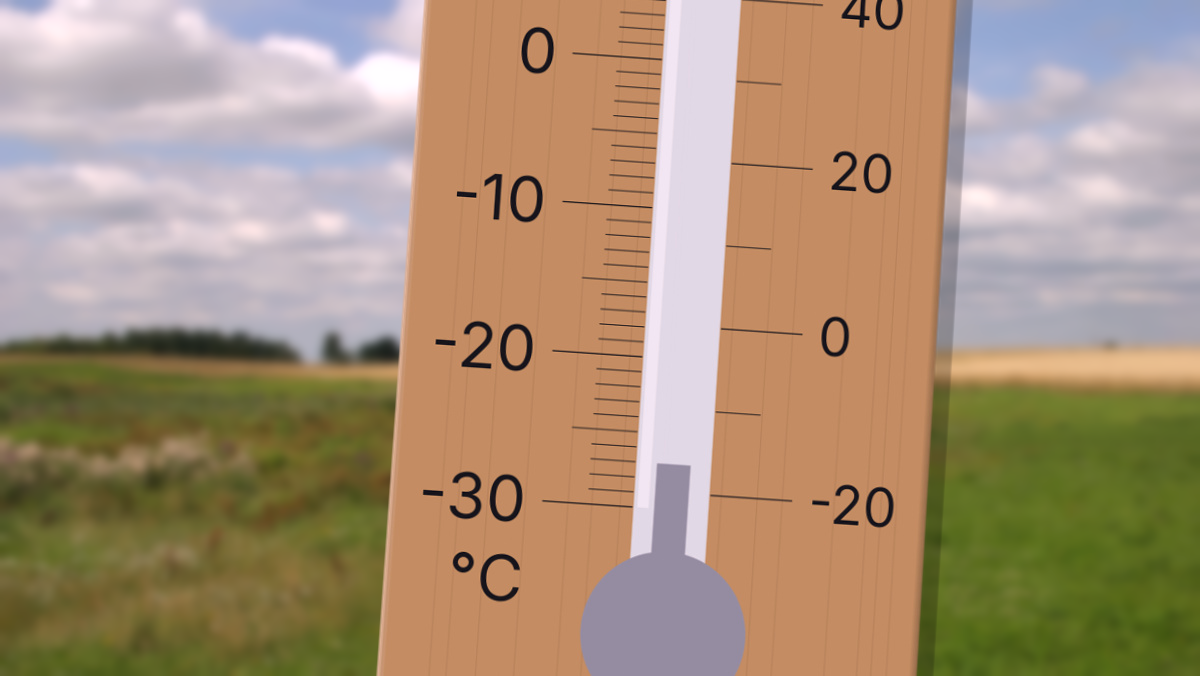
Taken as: {"value": -27, "unit": "°C"}
